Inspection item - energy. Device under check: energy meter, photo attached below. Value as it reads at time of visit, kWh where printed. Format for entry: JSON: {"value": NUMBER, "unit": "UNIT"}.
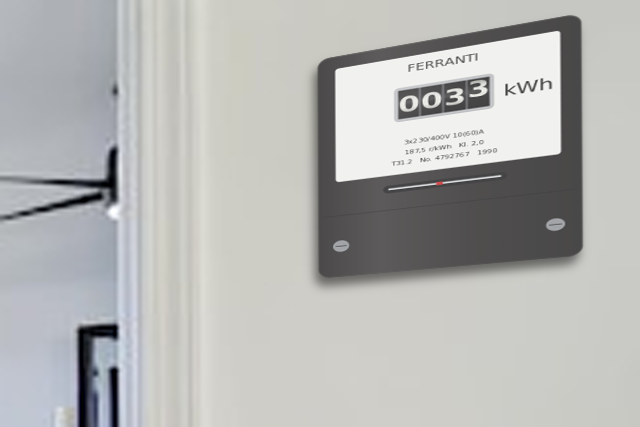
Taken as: {"value": 33, "unit": "kWh"}
